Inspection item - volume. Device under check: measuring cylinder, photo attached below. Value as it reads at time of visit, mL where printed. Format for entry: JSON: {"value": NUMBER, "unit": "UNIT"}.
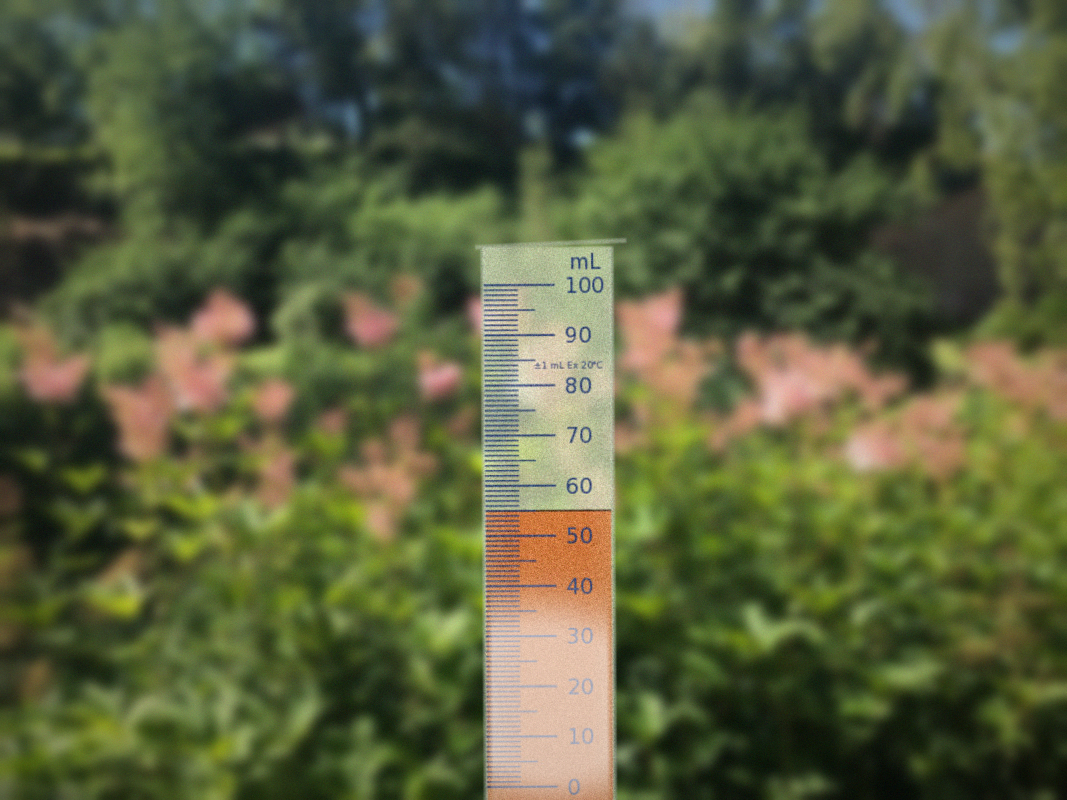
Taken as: {"value": 55, "unit": "mL"}
